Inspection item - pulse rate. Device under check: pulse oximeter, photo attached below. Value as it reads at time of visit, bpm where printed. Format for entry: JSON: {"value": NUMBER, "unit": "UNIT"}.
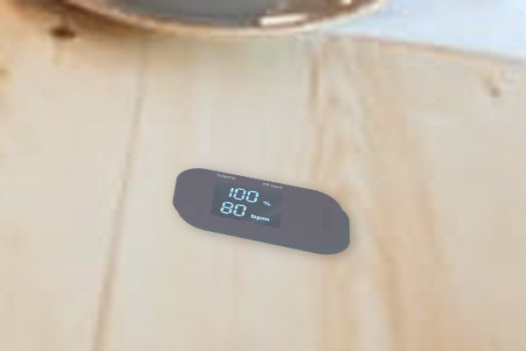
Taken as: {"value": 80, "unit": "bpm"}
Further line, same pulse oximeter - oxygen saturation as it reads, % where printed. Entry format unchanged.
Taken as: {"value": 100, "unit": "%"}
